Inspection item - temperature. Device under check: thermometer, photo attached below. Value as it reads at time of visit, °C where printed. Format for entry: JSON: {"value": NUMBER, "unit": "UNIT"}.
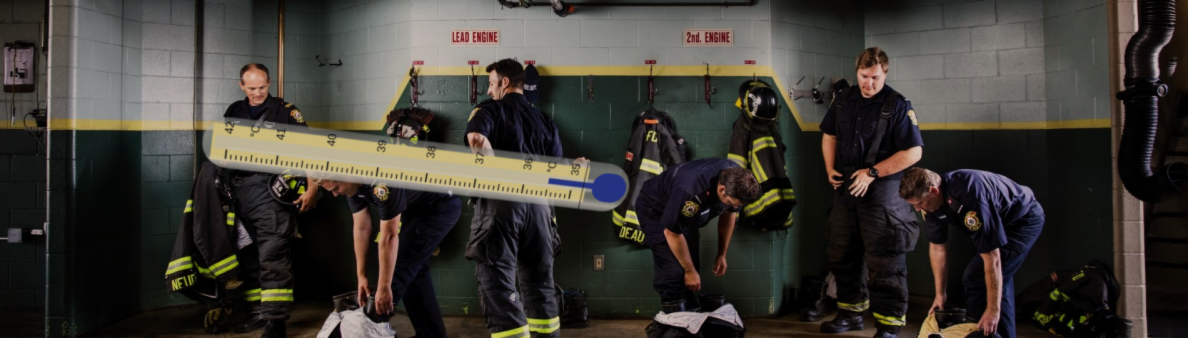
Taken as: {"value": 35.5, "unit": "°C"}
